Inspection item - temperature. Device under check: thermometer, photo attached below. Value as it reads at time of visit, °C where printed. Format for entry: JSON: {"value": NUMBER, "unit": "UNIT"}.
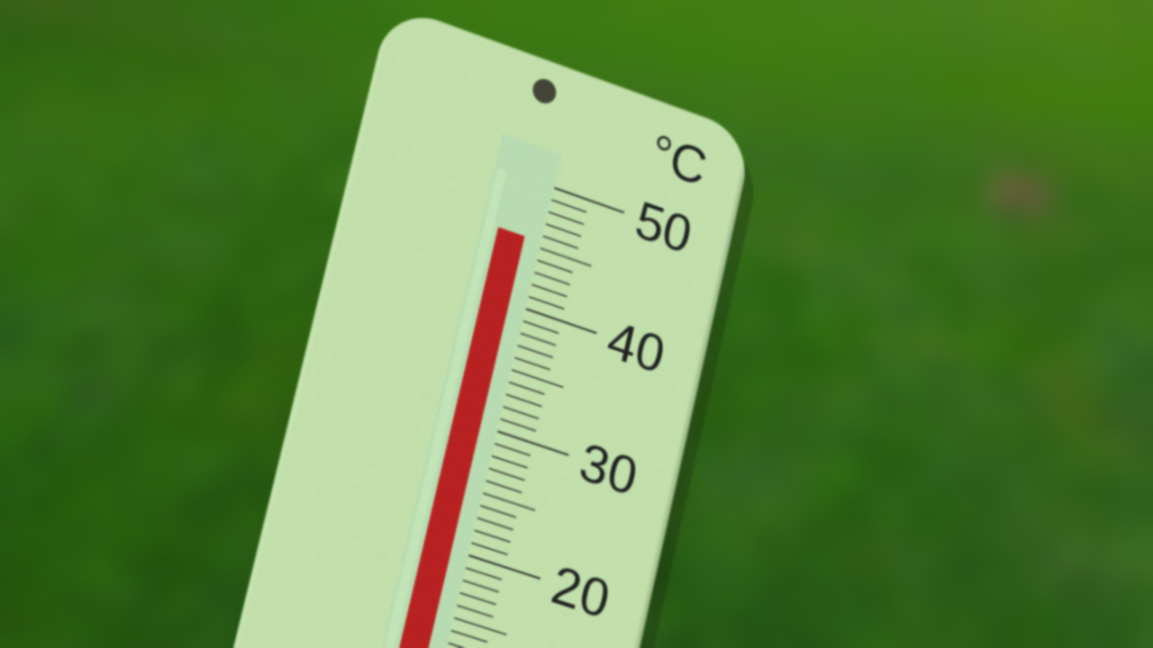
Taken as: {"value": 45.5, "unit": "°C"}
